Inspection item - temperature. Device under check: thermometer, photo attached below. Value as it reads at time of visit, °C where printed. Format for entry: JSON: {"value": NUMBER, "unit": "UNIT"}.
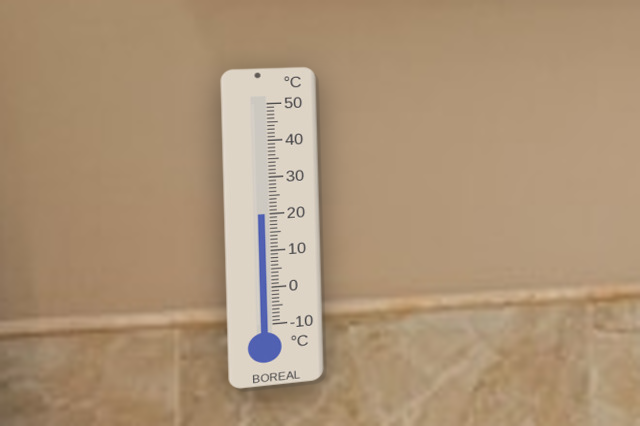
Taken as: {"value": 20, "unit": "°C"}
